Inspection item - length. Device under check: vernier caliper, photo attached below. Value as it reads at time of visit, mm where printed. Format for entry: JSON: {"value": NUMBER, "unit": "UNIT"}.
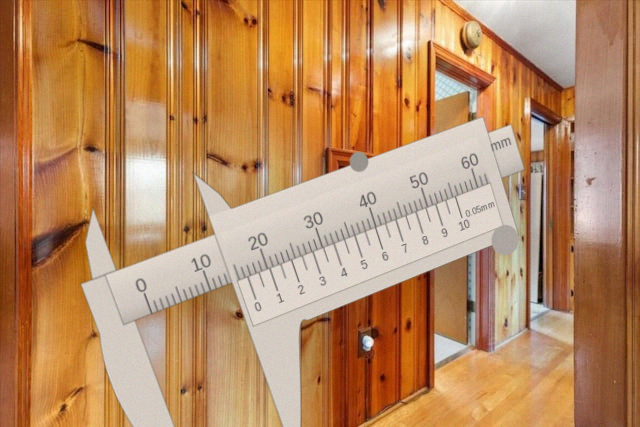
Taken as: {"value": 16.5, "unit": "mm"}
